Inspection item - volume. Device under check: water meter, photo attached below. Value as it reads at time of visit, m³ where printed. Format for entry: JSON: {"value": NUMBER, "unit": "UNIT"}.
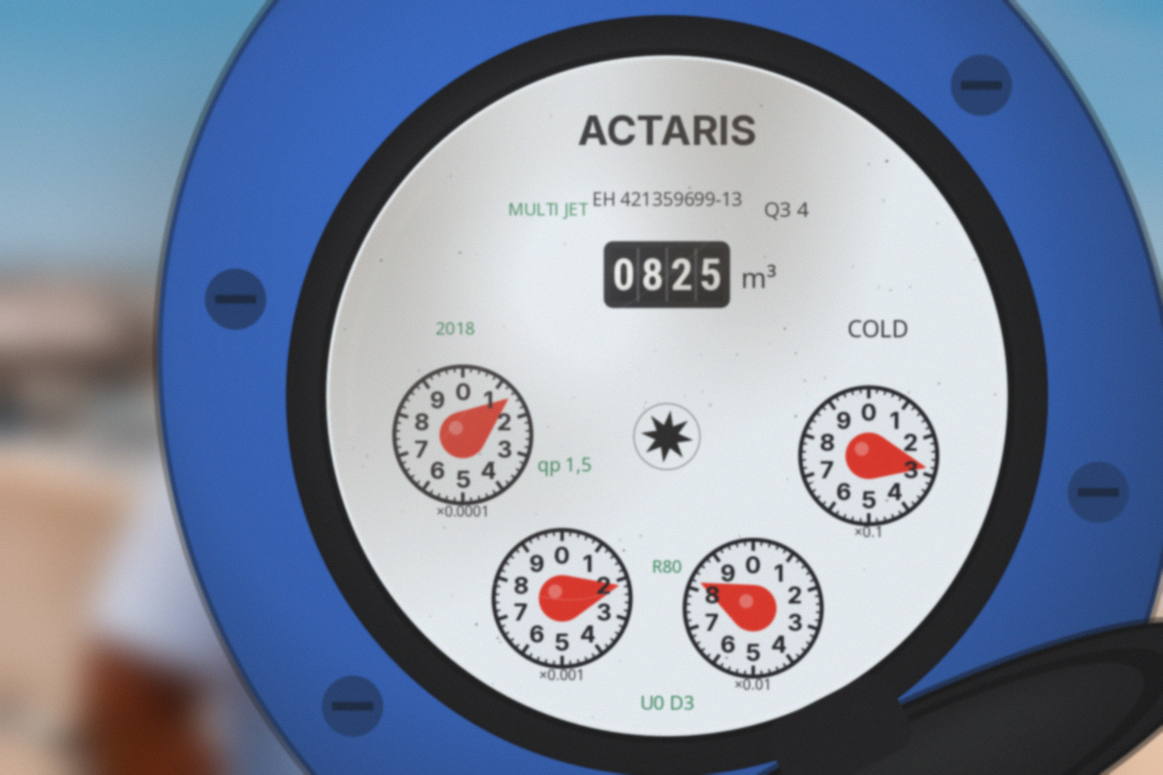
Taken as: {"value": 825.2821, "unit": "m³"}
